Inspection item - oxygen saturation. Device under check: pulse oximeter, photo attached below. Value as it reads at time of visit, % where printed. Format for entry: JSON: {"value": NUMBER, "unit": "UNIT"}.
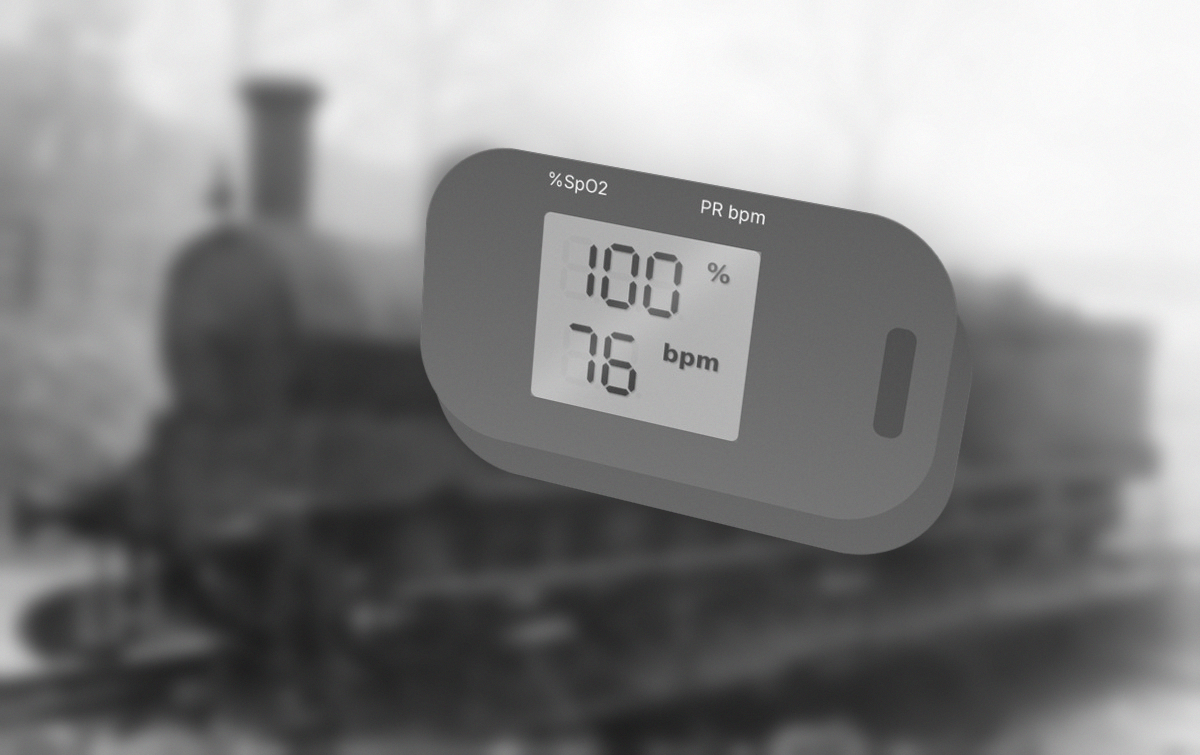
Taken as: {"value": 100, "unit": "%"}
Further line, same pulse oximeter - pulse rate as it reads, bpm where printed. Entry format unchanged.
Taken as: {"value": 76, "unit": "bpm"}
